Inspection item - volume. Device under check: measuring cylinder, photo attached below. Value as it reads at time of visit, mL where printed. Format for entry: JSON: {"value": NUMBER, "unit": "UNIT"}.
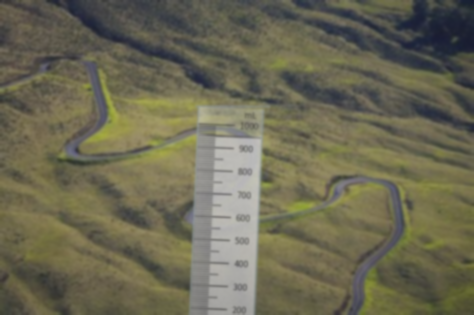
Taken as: {"value": 950, "unit": "mL"}
